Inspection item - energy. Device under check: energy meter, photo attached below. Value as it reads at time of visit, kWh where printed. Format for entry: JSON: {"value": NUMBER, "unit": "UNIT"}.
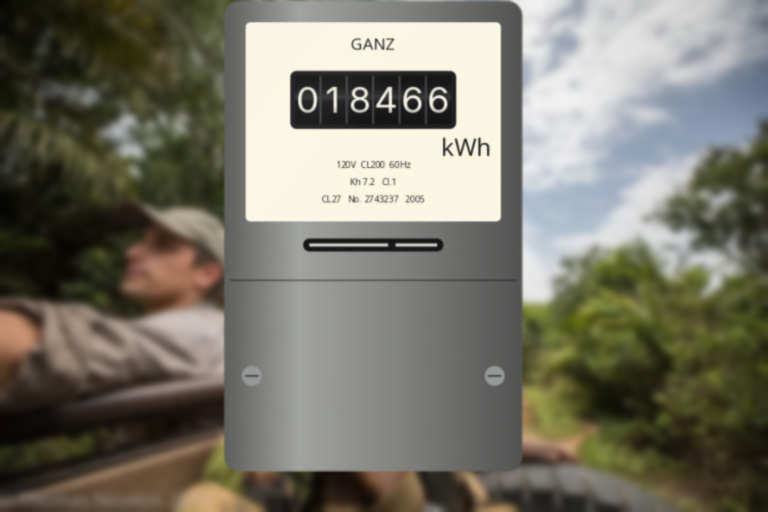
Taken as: {"value": 18466, "unit": "kWh"}
